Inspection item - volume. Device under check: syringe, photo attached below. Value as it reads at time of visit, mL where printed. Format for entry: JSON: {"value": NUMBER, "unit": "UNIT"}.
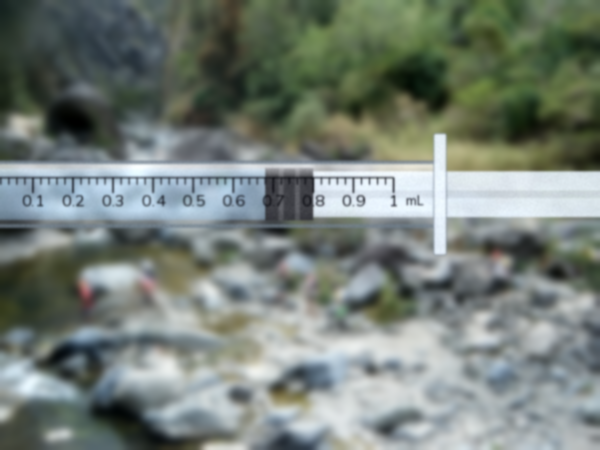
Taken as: {"value": 0.68, "unit": "mL"}
